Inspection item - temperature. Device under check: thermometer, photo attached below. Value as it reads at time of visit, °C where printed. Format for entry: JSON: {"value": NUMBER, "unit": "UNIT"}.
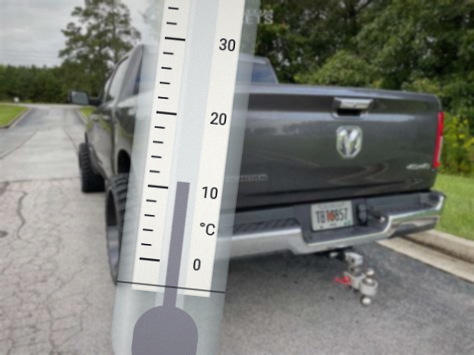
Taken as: {"value": 11, "unit": "°C"}
